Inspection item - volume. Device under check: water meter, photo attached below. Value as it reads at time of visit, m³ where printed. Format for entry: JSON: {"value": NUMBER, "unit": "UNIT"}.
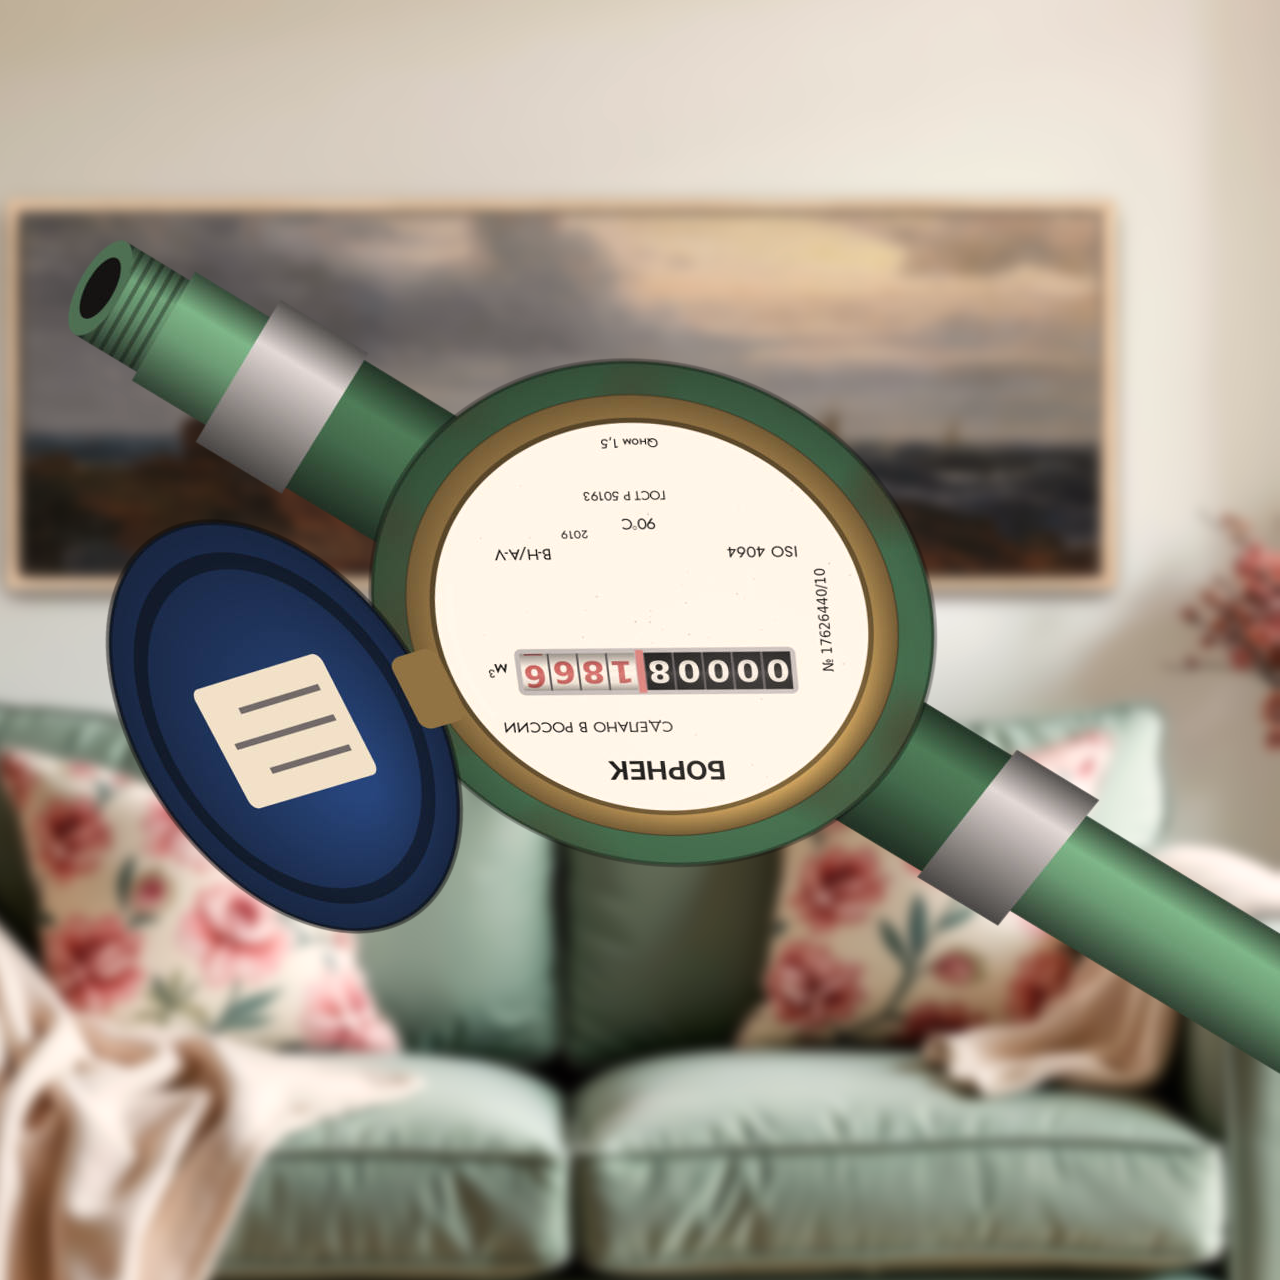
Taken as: {"value": 8.1866, "unit": "m³"}
